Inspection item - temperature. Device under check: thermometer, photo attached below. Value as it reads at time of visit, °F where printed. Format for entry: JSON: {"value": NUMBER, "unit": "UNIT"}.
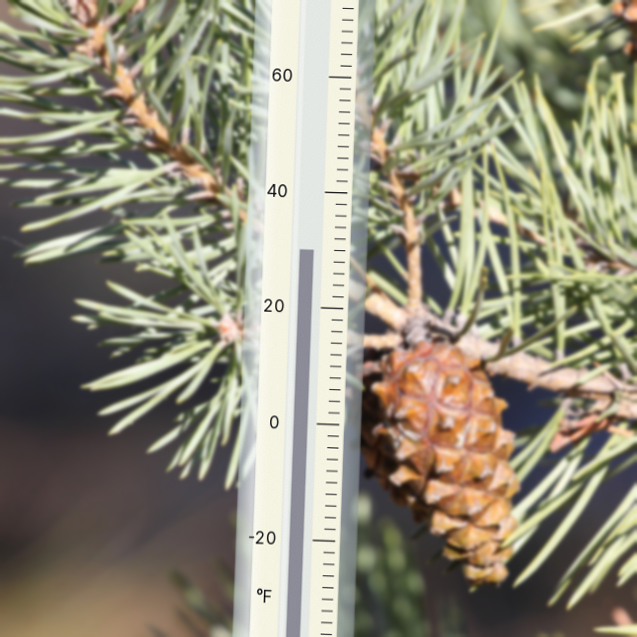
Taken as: {"value": 30, "unit": "°F"}
